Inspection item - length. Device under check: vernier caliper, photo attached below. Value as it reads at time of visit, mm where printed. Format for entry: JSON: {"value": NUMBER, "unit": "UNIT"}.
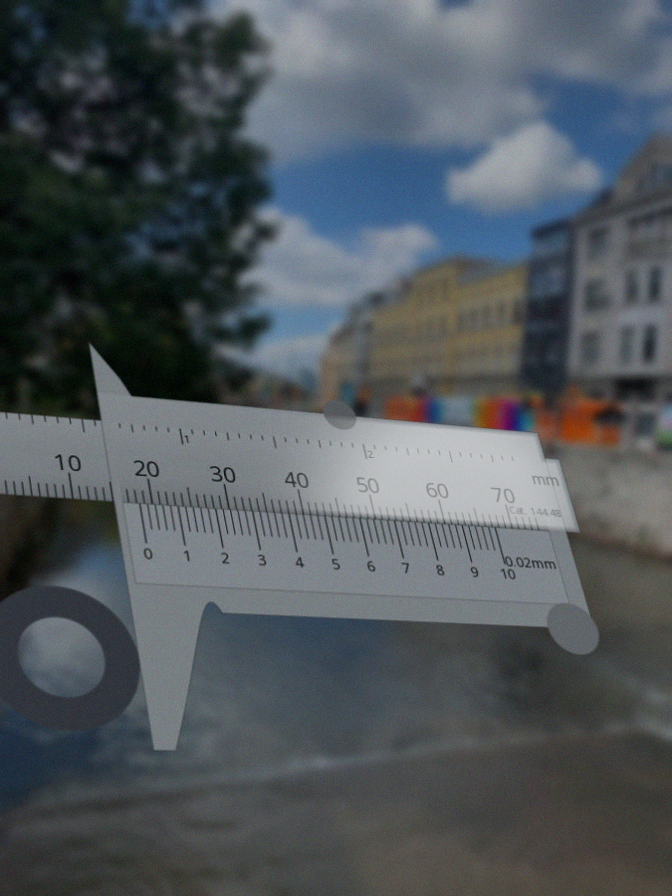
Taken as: {"value": 18.4, "unit": "mm"}
